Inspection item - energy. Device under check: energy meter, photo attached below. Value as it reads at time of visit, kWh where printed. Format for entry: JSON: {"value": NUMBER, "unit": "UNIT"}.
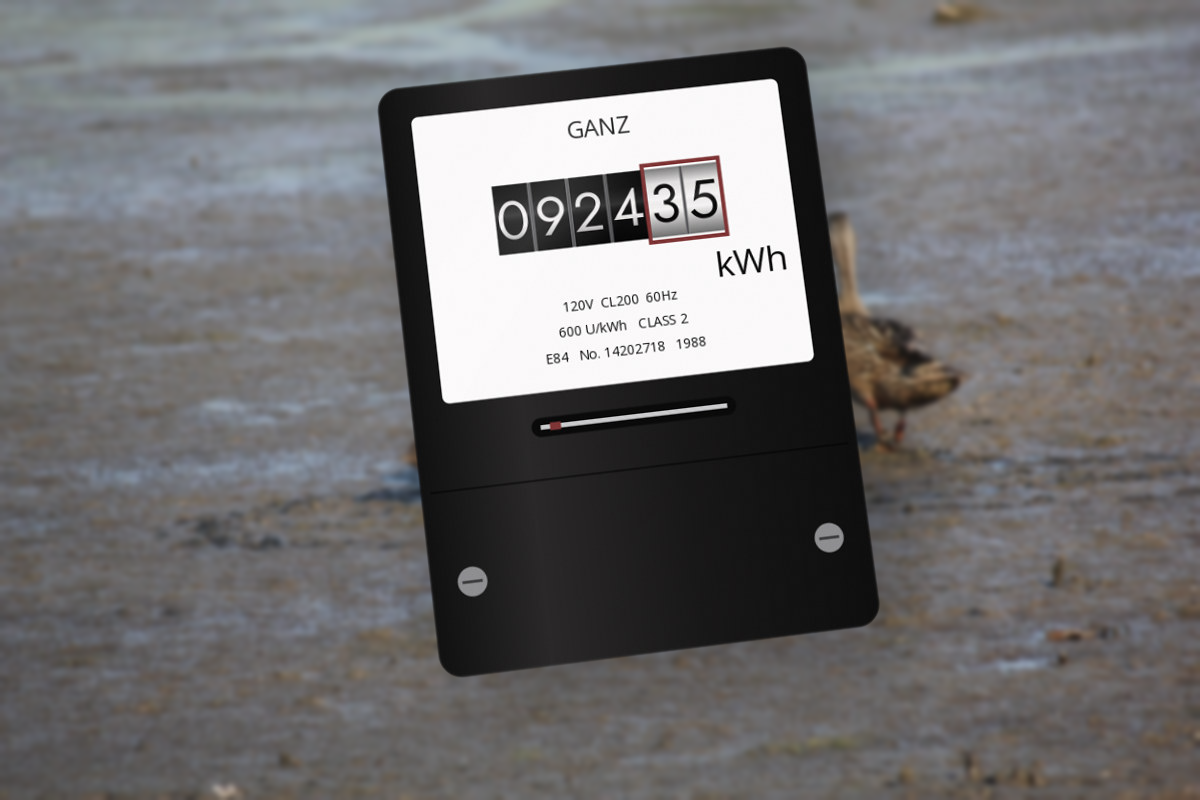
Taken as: {"value": 924.35, "unit": "kWh"}
